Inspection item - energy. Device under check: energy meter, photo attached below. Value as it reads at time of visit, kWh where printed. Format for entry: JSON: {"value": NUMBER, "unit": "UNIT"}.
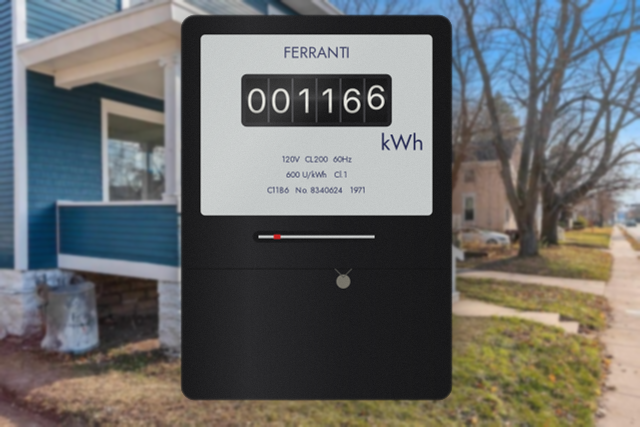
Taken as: {"value": 1166, "unit": "kWh"}
